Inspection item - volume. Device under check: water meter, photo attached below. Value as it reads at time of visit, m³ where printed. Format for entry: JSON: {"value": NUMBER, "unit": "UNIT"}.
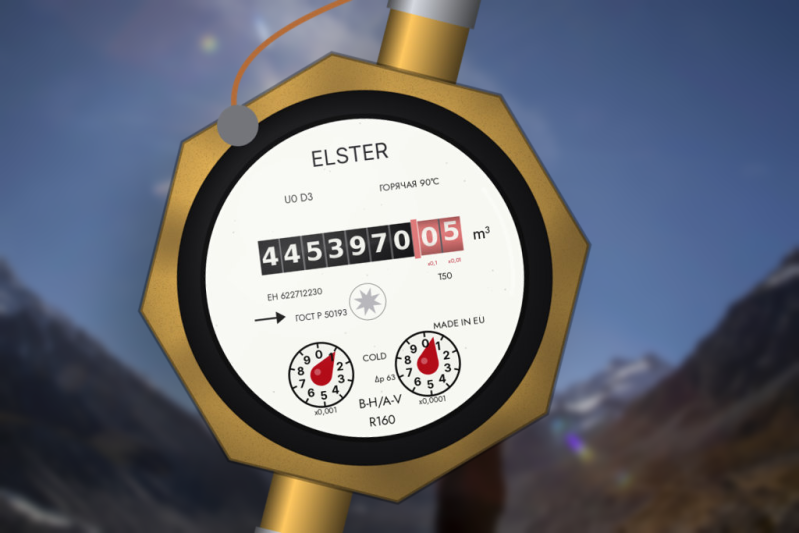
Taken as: {"value": 4453970.0510, "unit": "m³"}
